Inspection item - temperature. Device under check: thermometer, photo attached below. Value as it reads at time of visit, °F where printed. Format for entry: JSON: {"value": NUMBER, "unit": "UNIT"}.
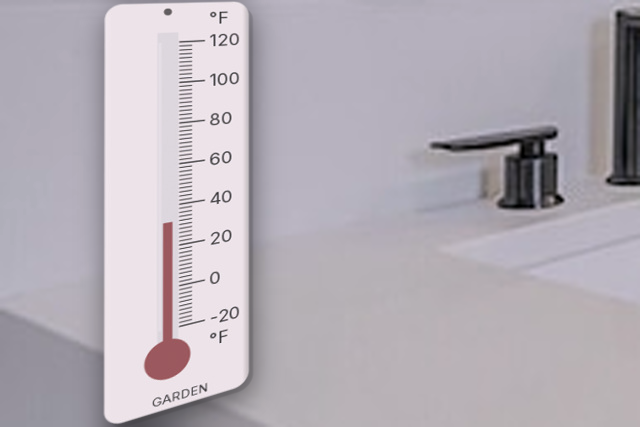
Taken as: {"value": 32, "unit": "°F"}
